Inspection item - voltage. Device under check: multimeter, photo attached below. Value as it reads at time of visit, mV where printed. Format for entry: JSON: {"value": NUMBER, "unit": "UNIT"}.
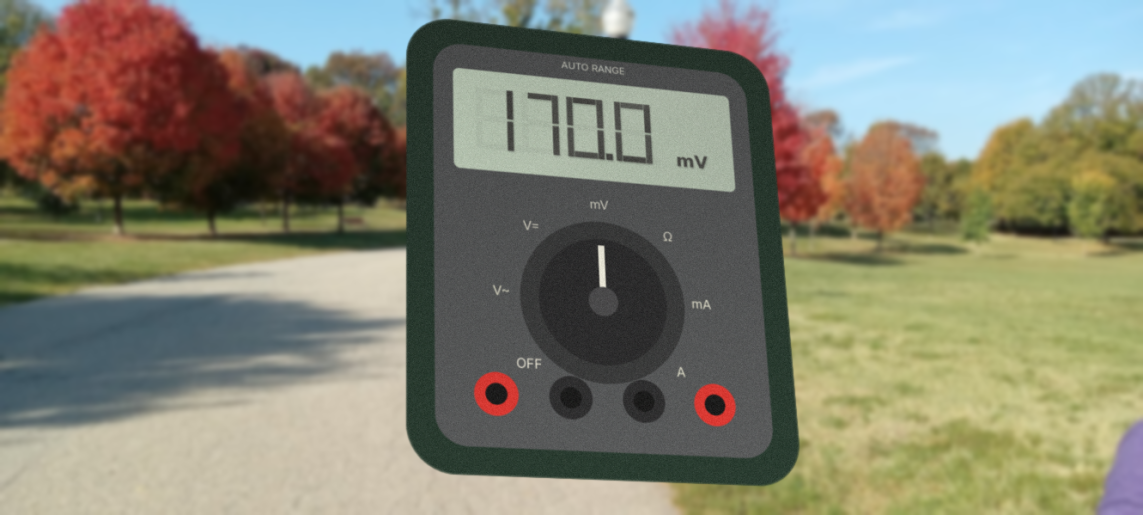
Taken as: {"value": 170.0, "unit": "mV"}
